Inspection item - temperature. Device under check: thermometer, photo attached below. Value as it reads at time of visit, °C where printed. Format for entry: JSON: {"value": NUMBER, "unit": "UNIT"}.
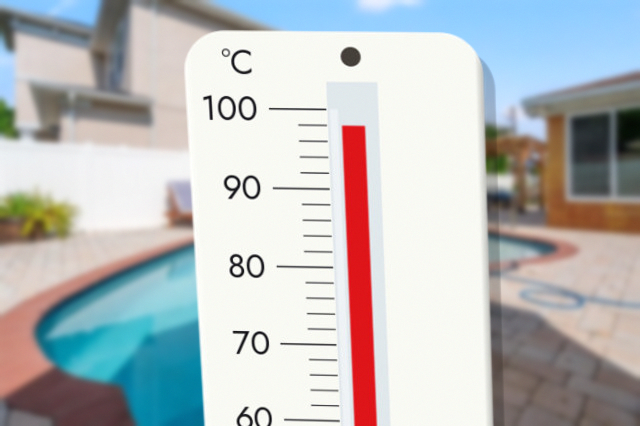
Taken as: {"value": 98, "unit": "°C"}
